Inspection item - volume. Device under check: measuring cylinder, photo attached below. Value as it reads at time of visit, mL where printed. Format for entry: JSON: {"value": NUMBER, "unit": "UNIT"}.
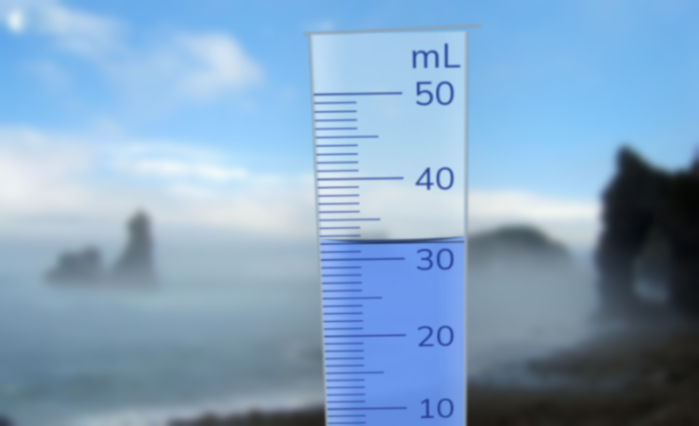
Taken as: {"value": 32, "unit": "mL"}
